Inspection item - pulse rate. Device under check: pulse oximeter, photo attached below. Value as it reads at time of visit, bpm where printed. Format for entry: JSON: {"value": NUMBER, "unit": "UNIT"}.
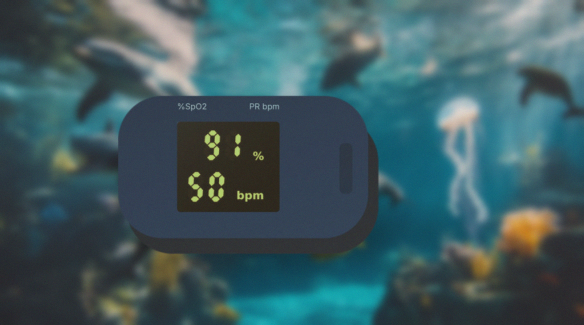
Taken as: {"value": 50, "unit": "bpm"}
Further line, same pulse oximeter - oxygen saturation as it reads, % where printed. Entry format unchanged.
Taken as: {"value": 91, "unit": "%"}
